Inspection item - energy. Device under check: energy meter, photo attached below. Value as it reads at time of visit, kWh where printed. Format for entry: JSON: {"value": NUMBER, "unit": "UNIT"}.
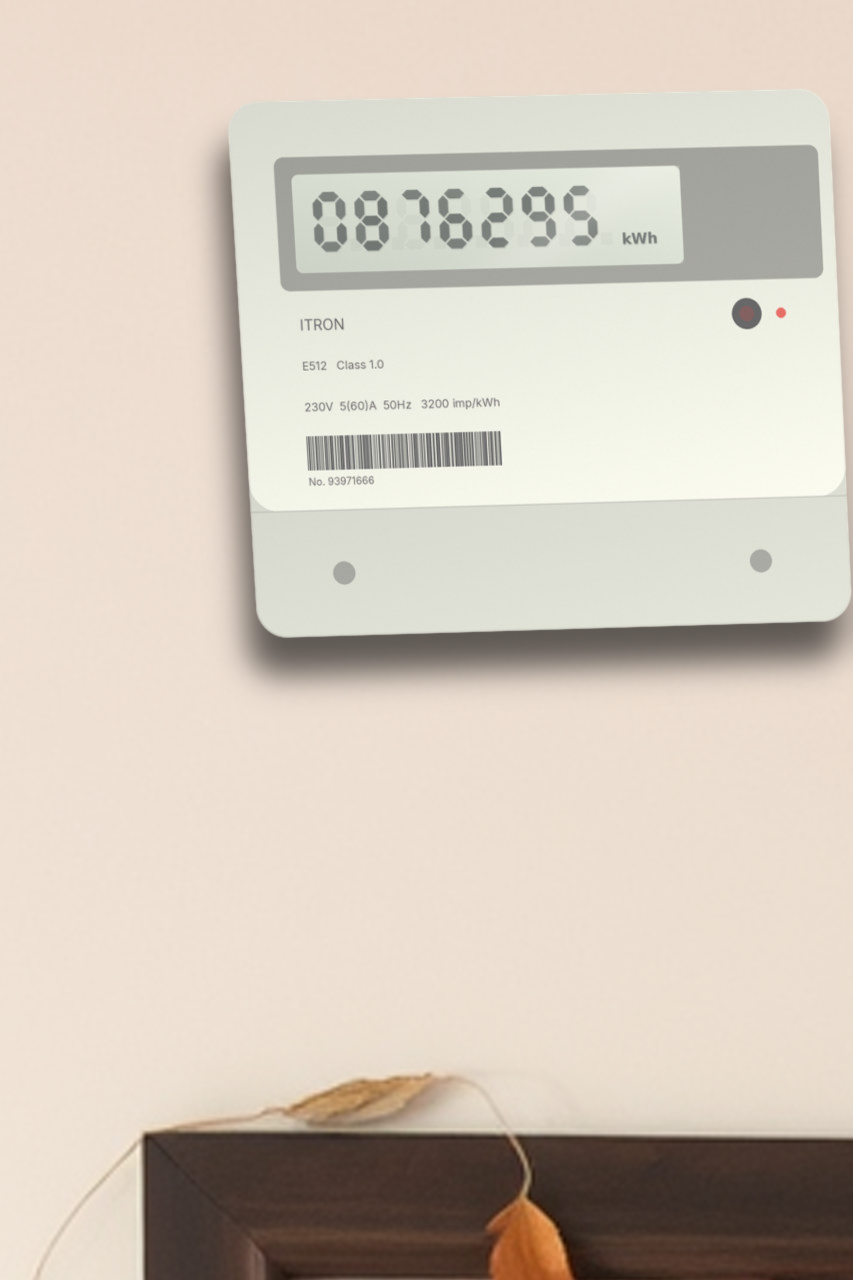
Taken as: {"value": 876295, "unit": "kWh"}
